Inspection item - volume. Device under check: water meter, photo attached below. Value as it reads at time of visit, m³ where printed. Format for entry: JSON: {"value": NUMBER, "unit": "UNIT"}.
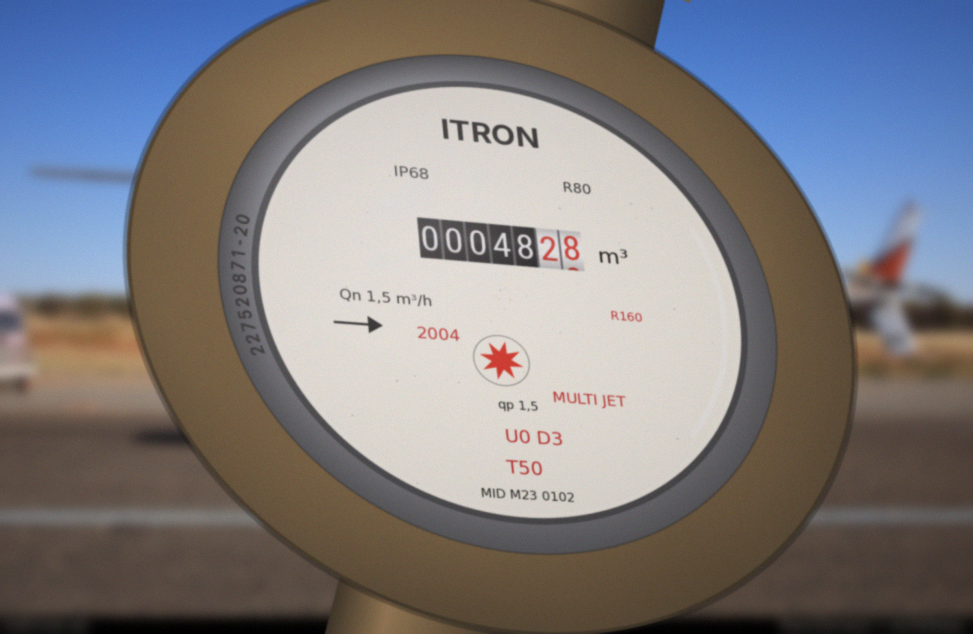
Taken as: {"value": 48.28, "unit": "m³"}
